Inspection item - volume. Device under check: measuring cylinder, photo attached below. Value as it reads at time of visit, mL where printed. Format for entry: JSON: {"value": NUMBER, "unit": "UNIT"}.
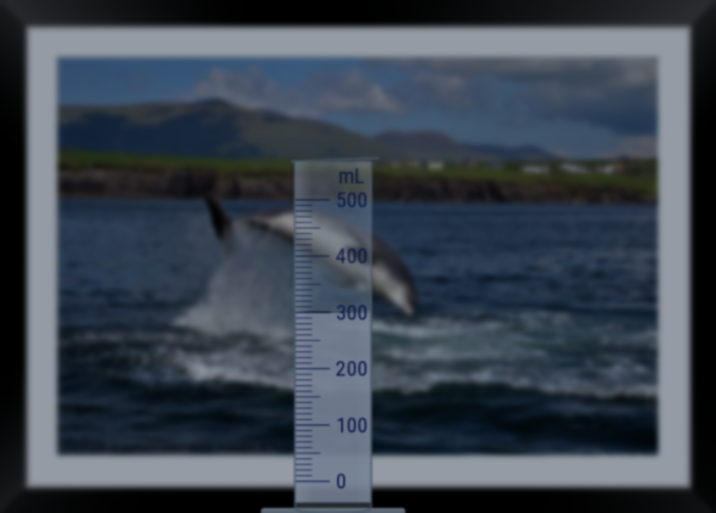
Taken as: {"value": 300, "unit": "mL"}
